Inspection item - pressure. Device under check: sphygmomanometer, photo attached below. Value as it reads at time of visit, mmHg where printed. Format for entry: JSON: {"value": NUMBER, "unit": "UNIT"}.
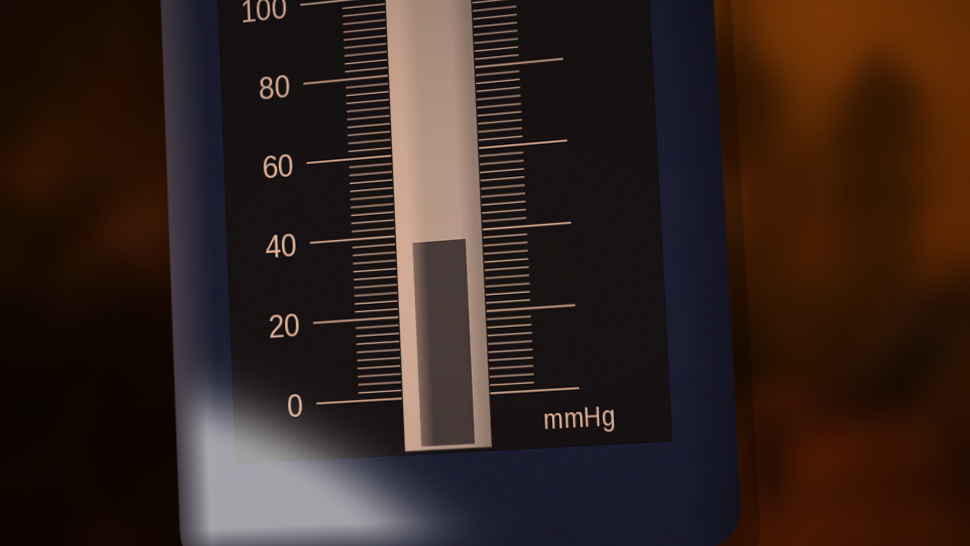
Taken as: {"value": 38, "unit": "mmHg"}
